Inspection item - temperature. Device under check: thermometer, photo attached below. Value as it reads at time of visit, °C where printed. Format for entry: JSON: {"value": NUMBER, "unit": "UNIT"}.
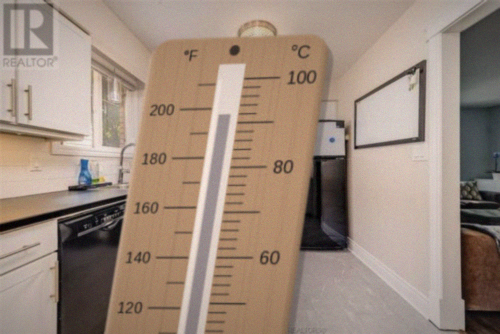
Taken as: {"value": 92, "unit": "°C"}
